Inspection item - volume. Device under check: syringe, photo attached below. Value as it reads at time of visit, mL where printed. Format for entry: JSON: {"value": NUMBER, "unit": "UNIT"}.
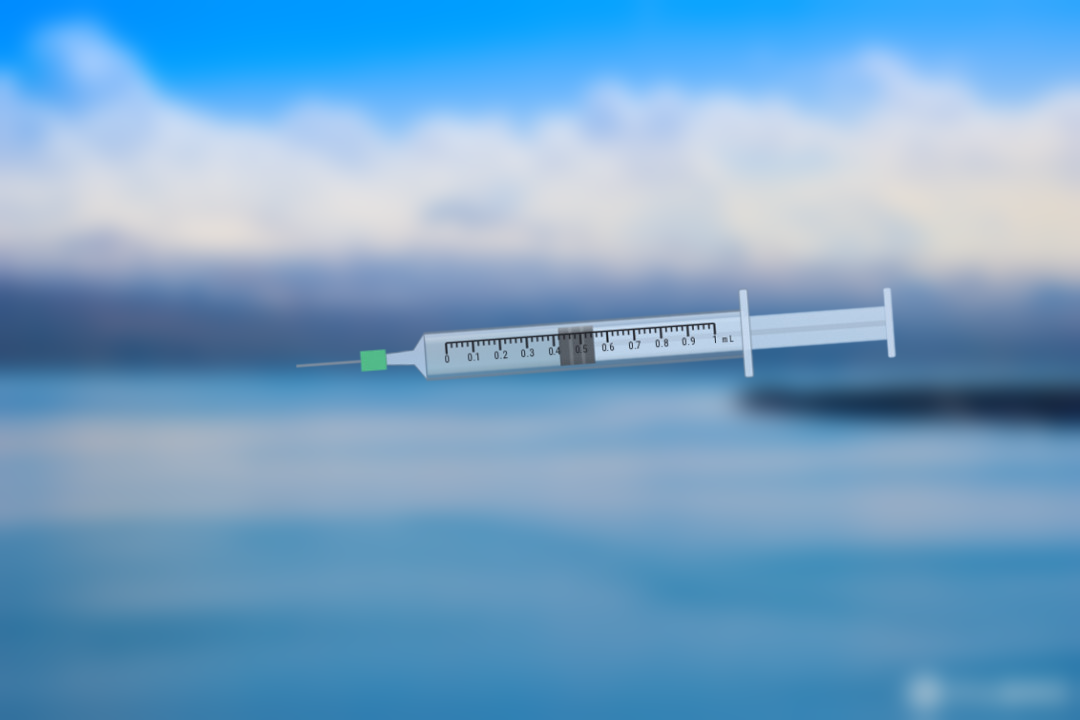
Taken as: {"value": 0.42, "unit": "mL"}
